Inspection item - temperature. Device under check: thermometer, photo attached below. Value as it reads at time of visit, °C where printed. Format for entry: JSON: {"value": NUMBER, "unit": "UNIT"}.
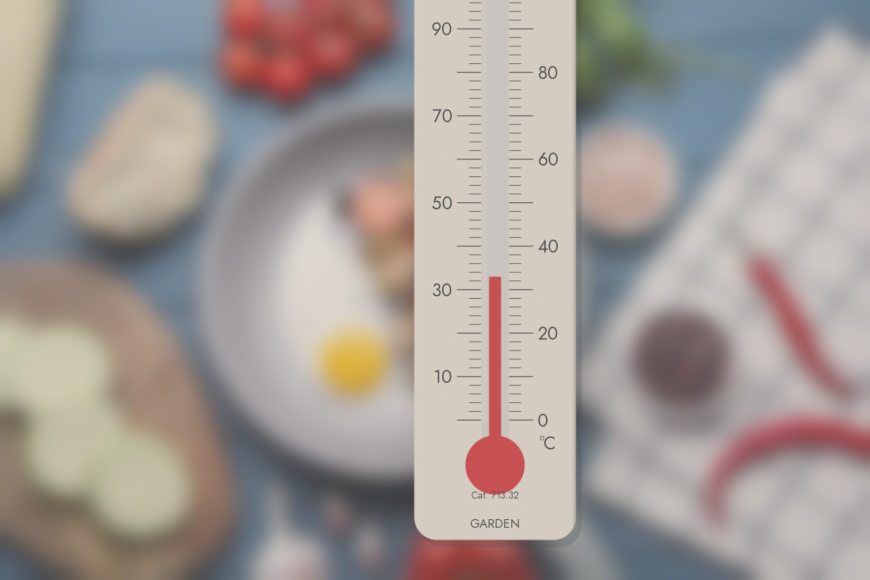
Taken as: {"value": 33, "unit": "°C"}
